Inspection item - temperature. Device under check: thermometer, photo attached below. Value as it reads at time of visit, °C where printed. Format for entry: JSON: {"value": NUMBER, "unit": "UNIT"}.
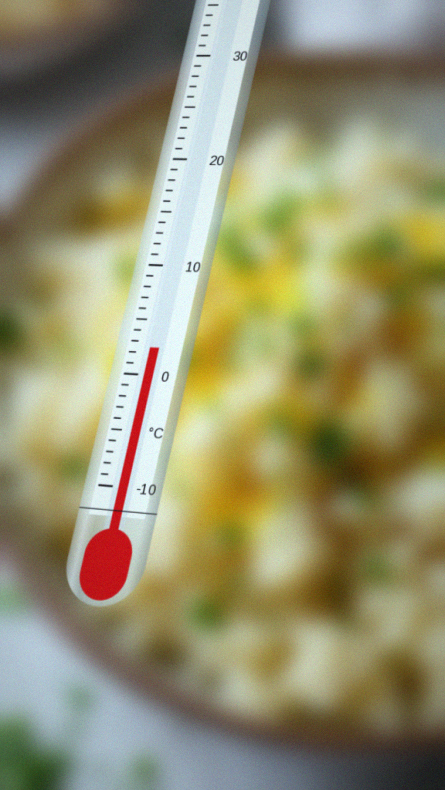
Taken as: {"value": 2.5, "unit": "°C"}
